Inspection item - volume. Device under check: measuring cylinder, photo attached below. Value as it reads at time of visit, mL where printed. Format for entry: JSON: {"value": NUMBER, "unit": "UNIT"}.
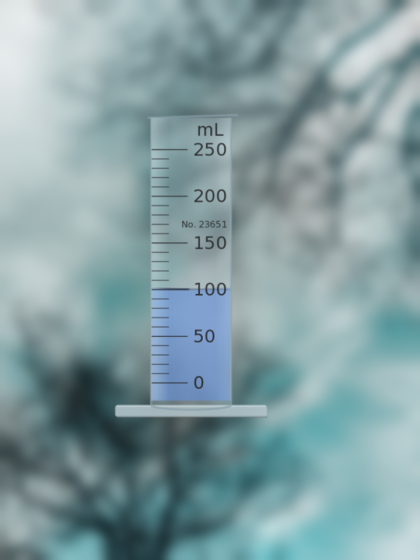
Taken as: {"value": 100, "unit": "mL"}
